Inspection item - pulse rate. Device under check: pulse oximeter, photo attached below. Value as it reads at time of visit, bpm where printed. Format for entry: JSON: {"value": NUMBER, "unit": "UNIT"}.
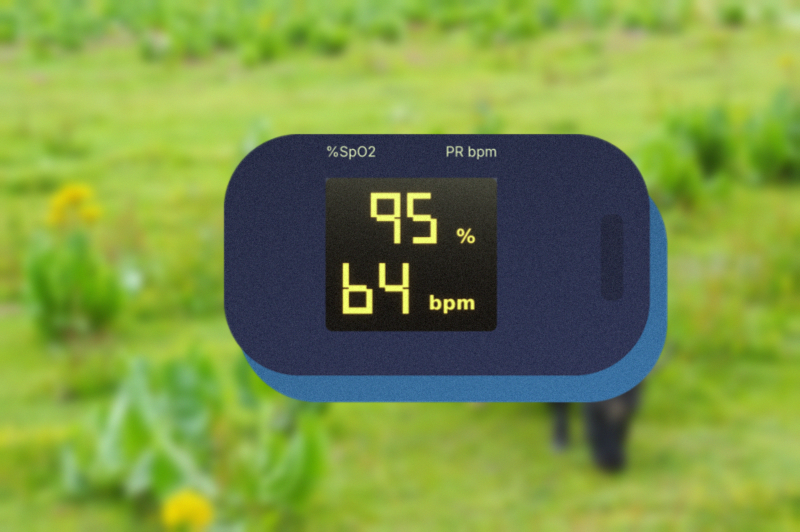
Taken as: {"value": 64, "unit": "bpm"}
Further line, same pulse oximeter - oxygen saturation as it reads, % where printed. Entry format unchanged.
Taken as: {"value": 95, "unit": "%"}
